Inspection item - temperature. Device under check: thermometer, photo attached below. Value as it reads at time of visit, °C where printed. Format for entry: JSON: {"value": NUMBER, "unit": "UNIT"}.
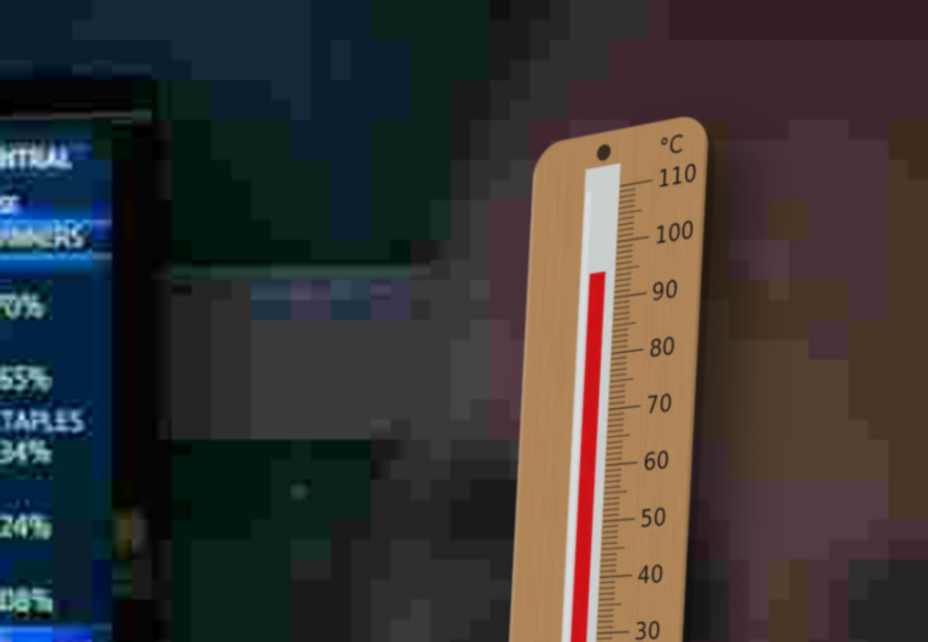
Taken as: {"value": 95, "unit": "°C"}
